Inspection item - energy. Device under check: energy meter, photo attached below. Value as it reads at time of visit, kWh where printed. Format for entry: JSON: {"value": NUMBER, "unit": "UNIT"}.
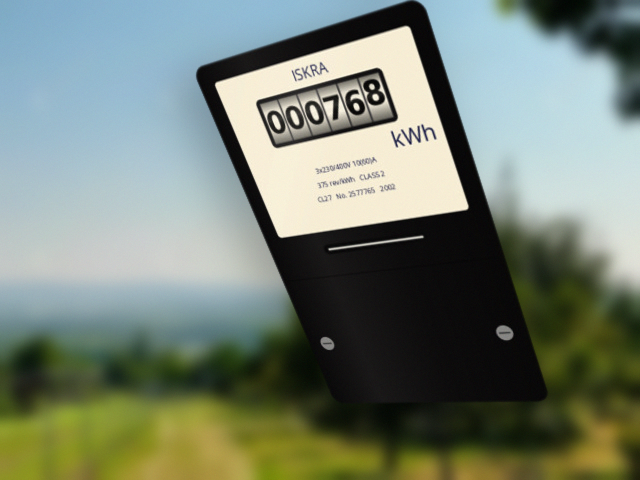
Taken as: {"value": 768, "unit": "kWh"}
